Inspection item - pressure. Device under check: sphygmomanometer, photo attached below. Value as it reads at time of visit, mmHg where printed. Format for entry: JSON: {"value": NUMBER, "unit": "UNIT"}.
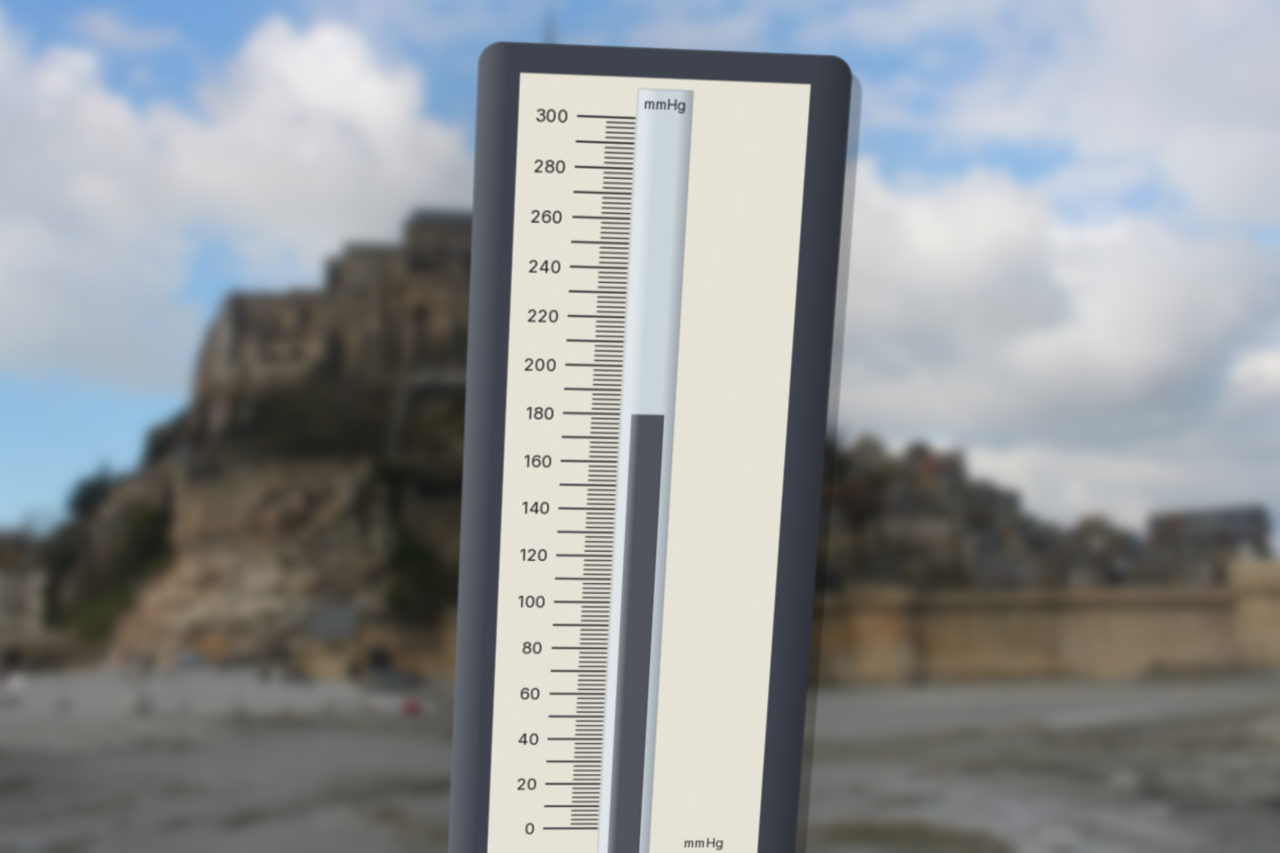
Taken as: {"value": 180, "unit": "mmHg"}
